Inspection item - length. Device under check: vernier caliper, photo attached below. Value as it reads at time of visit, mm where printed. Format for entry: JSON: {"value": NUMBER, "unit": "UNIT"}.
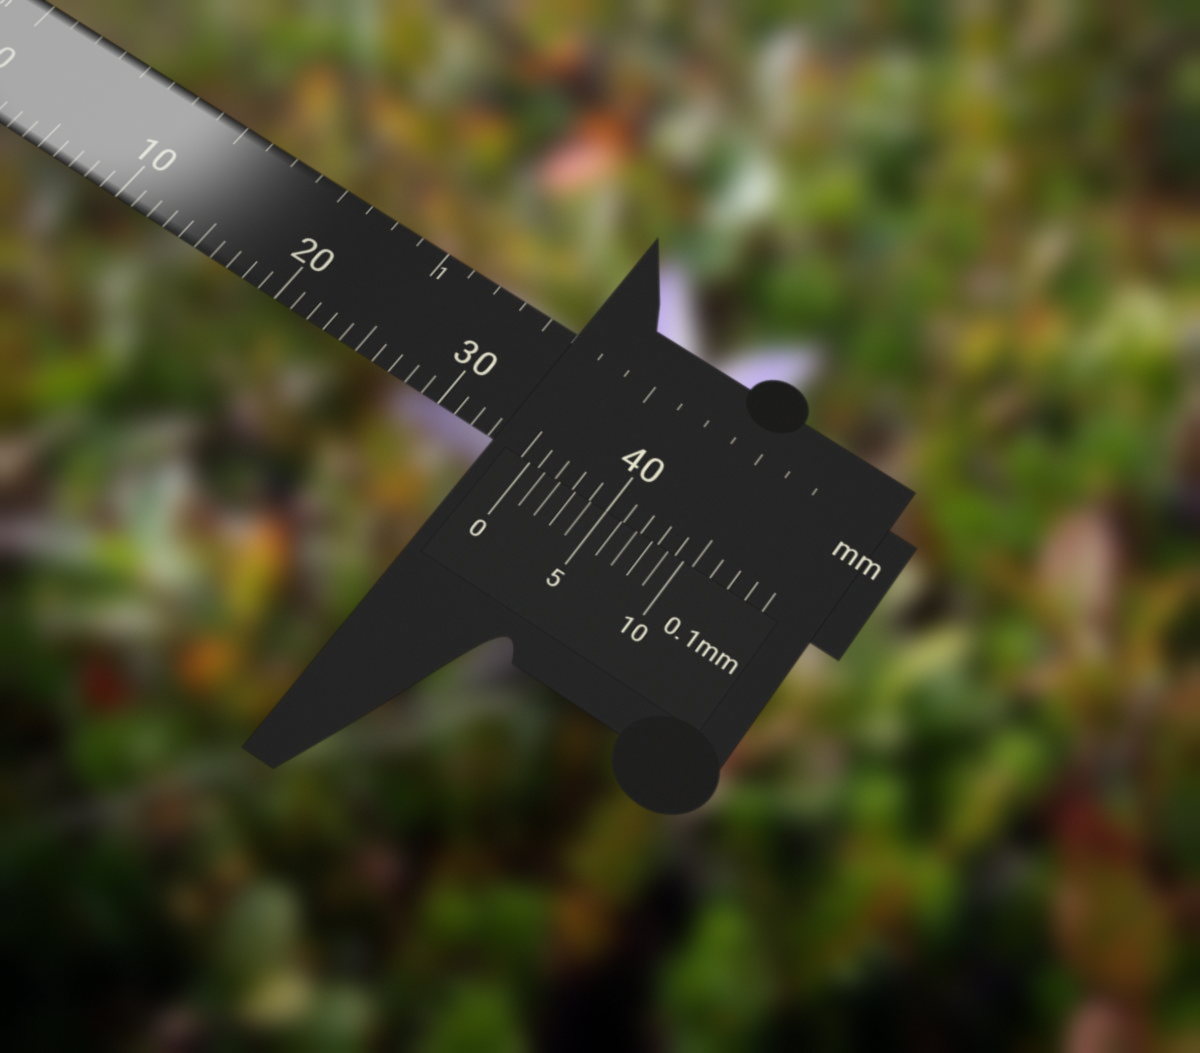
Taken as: {"value": 35.5, "unit": "mm"}
